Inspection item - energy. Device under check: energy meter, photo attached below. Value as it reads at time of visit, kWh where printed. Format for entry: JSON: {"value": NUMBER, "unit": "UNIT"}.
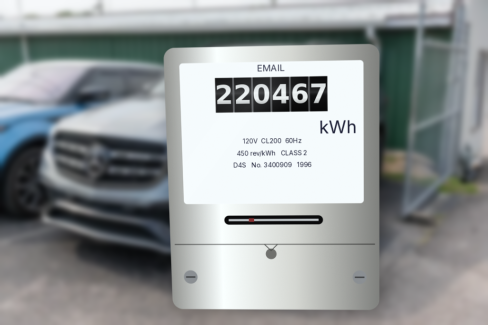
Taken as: {"value": 220467, "unit": "kWh"}
